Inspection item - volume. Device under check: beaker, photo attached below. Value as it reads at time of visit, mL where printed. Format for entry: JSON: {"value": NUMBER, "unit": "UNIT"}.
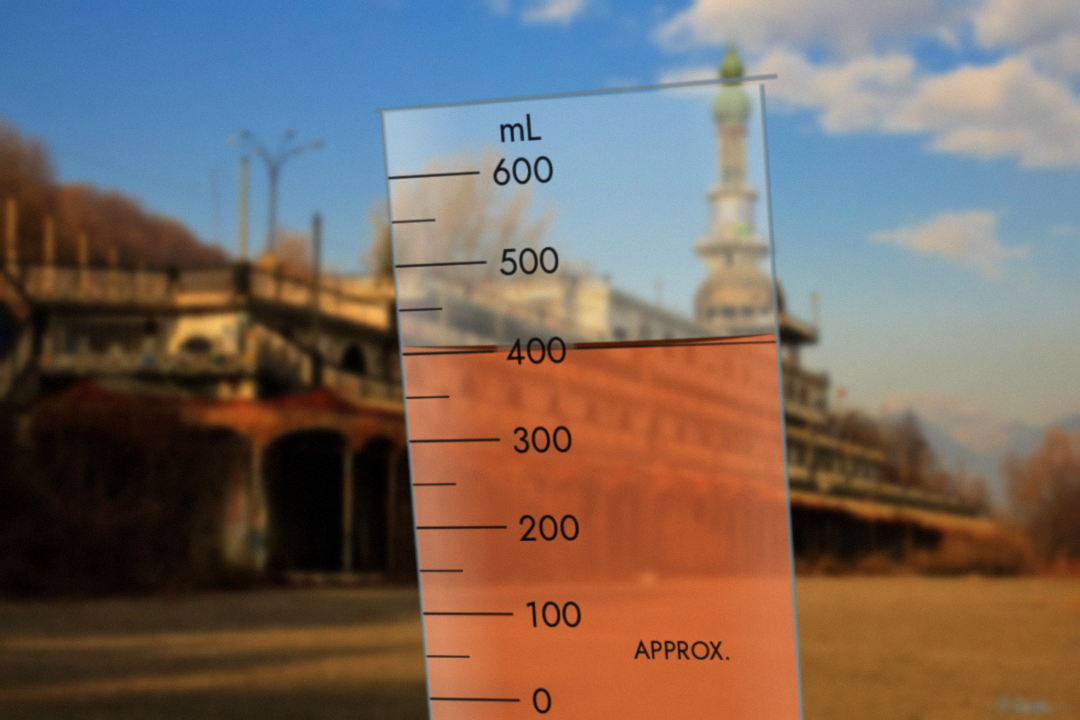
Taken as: {"value": 400, "unit": "mL"}
